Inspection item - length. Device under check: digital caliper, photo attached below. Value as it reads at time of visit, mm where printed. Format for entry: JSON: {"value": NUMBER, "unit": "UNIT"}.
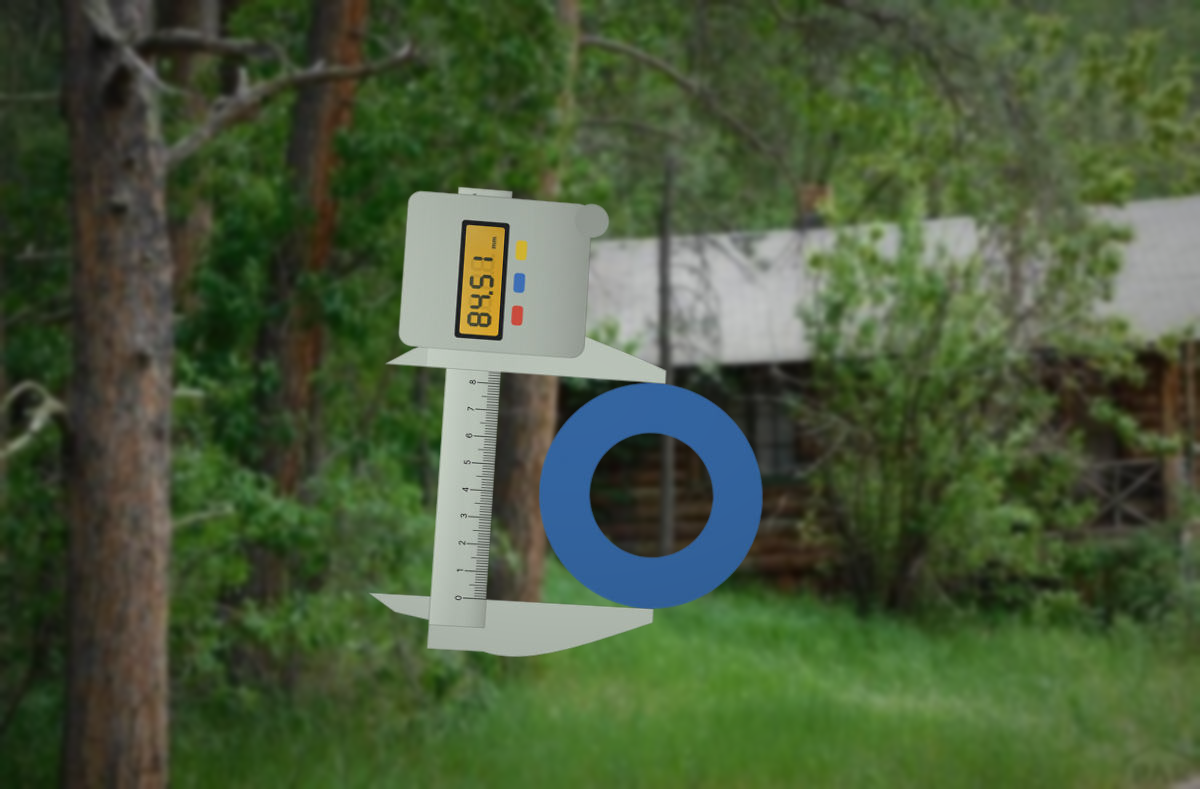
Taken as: {"value": 84.51, "unit": "mm"}
